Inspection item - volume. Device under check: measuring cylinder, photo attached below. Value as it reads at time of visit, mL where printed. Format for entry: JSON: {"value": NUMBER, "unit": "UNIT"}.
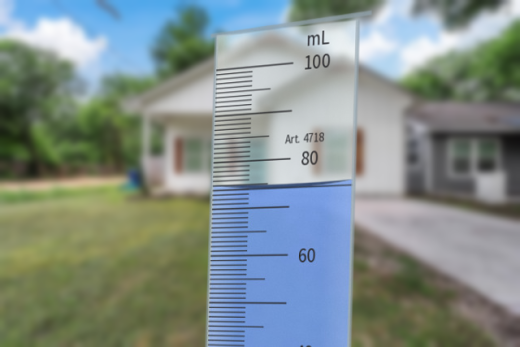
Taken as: {"value": 74, "unit": "mL"}
